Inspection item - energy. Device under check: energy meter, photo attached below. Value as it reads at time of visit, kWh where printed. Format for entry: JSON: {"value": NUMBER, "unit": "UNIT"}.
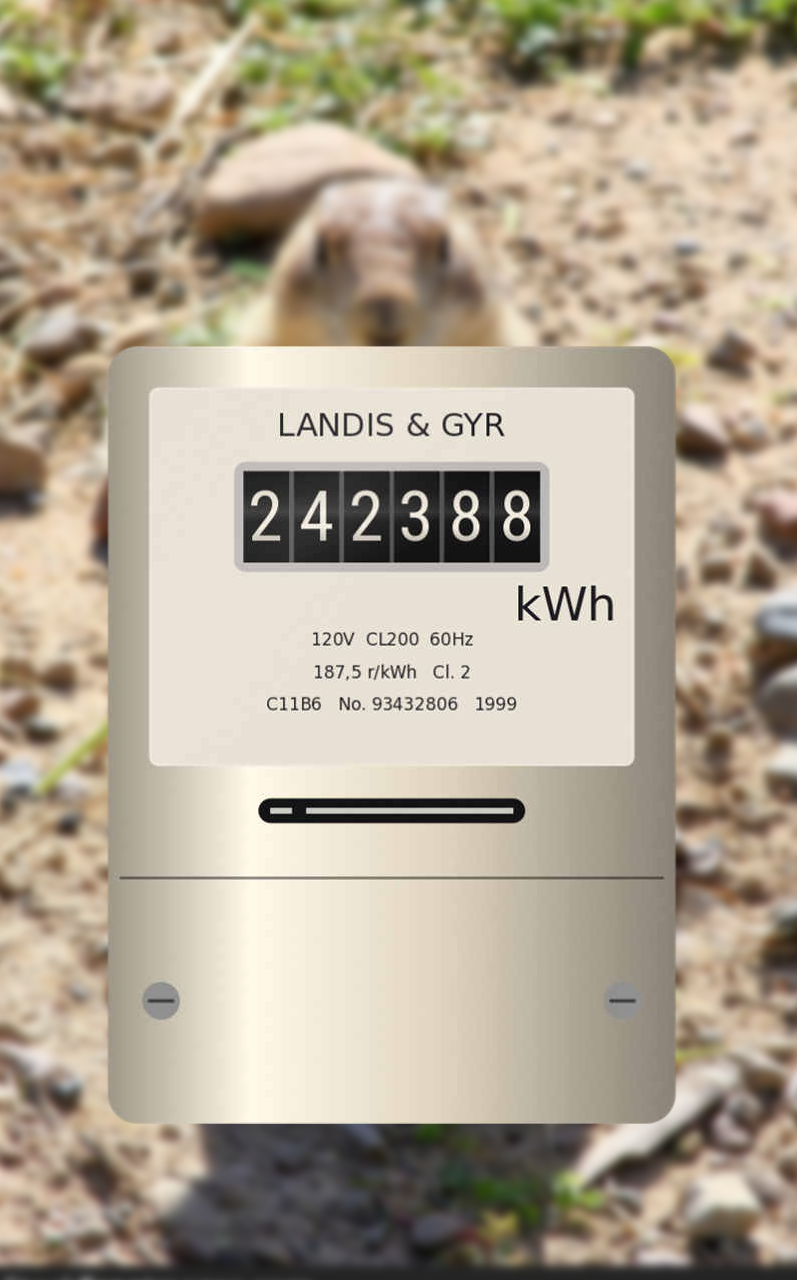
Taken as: {"value": 242388, "unit": "kWh"}
